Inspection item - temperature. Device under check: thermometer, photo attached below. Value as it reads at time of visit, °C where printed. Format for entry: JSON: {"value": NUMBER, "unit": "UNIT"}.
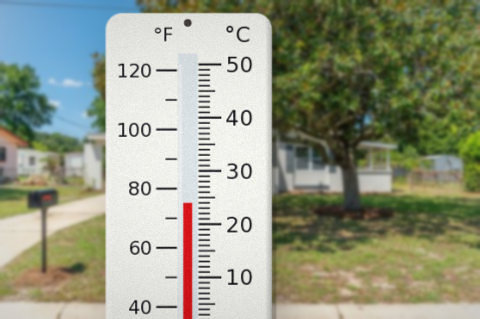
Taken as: {"value": 24, "unit": "°C"}
